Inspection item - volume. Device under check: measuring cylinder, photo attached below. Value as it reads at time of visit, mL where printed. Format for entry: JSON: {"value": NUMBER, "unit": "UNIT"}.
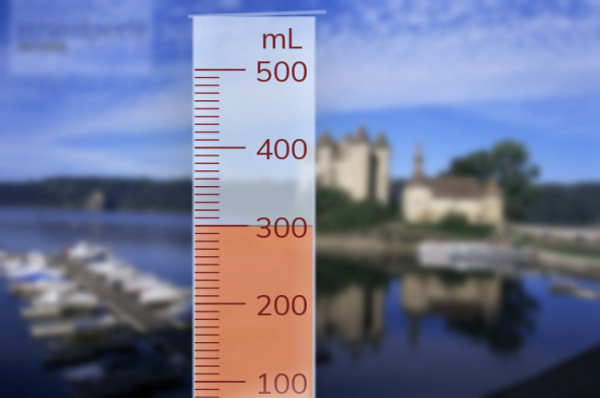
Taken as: {"value": 300, "unit": "mL"}
